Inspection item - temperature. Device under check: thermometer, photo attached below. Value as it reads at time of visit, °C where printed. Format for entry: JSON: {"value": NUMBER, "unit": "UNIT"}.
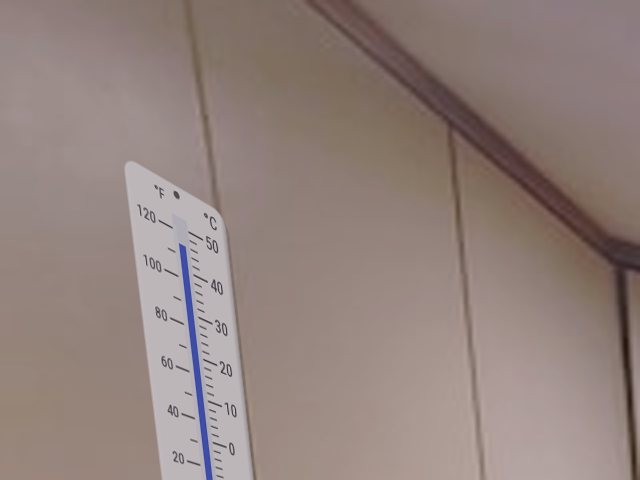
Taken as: {"value": 46, "unit": "°C"}
